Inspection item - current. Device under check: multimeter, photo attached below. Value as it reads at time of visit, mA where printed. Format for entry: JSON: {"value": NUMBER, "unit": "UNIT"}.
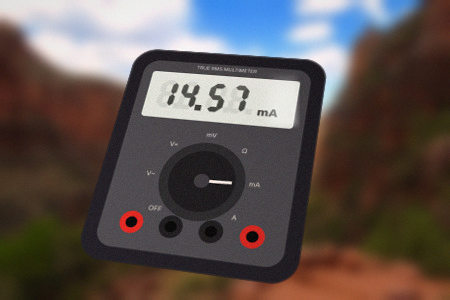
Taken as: {"value": 14.57, "unit": "mA"}
